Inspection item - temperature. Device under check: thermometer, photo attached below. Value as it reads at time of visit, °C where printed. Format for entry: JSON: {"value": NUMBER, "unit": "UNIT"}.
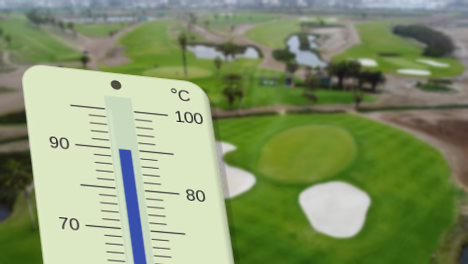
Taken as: {"value": 90, "unit": "°C"}
